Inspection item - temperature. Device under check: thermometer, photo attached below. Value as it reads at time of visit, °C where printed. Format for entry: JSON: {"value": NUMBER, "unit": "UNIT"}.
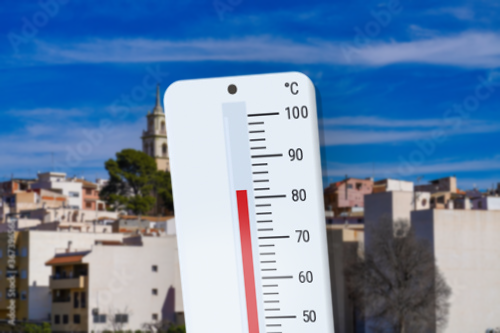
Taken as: {"value": 82, "unit": "°C"}
